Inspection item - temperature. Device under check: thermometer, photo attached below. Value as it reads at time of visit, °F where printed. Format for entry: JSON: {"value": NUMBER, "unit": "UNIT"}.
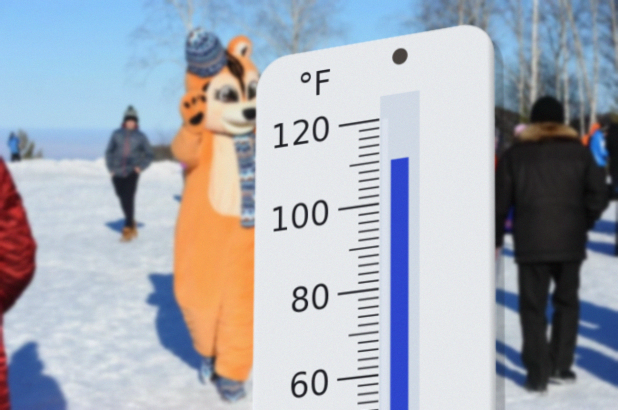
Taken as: {"value": 110, "unit": "°F"}
